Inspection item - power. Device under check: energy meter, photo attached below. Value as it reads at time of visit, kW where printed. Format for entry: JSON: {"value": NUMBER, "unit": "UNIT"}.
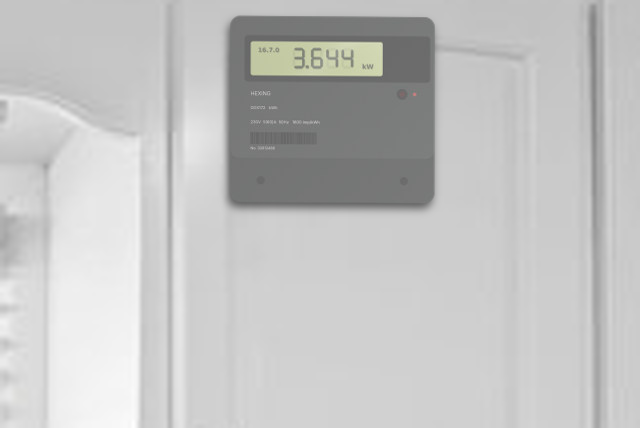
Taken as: {"value": 3.644, "unit": "kW"}
